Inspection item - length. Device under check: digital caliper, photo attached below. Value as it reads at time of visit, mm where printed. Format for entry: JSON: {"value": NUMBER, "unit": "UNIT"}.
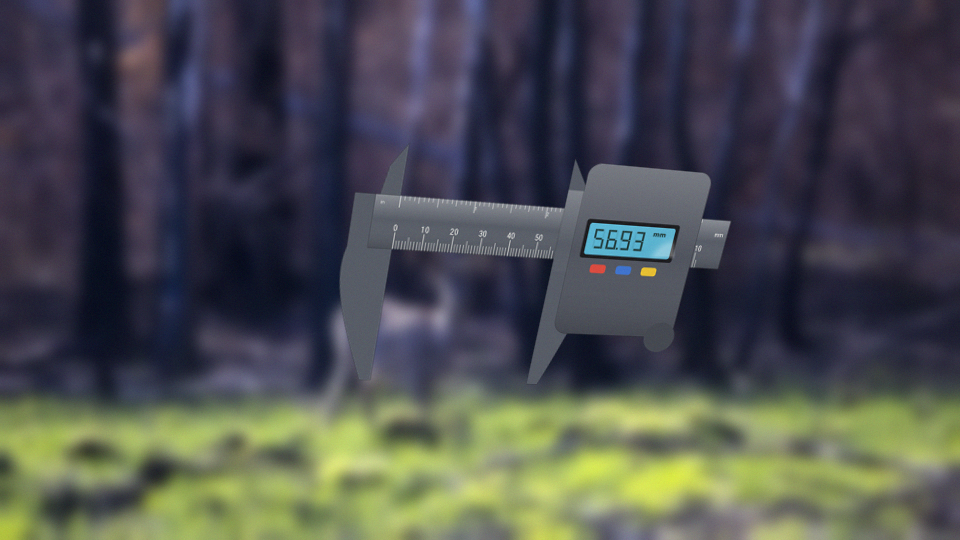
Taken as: {"value": 56.93, "unit": "mm"}
